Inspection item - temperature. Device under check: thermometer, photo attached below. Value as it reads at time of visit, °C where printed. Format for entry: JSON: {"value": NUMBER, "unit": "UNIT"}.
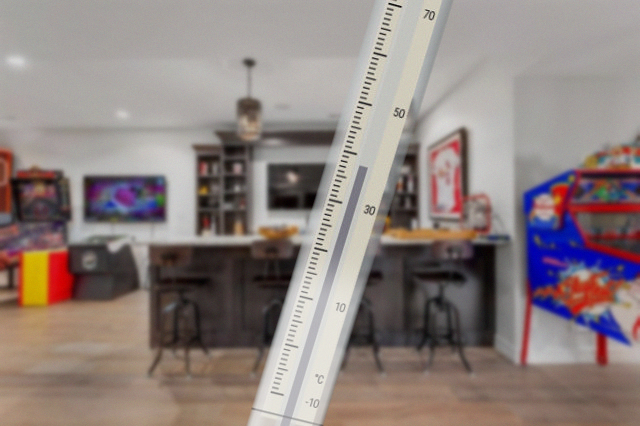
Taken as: {"value": 38, "unit": "°C"}
